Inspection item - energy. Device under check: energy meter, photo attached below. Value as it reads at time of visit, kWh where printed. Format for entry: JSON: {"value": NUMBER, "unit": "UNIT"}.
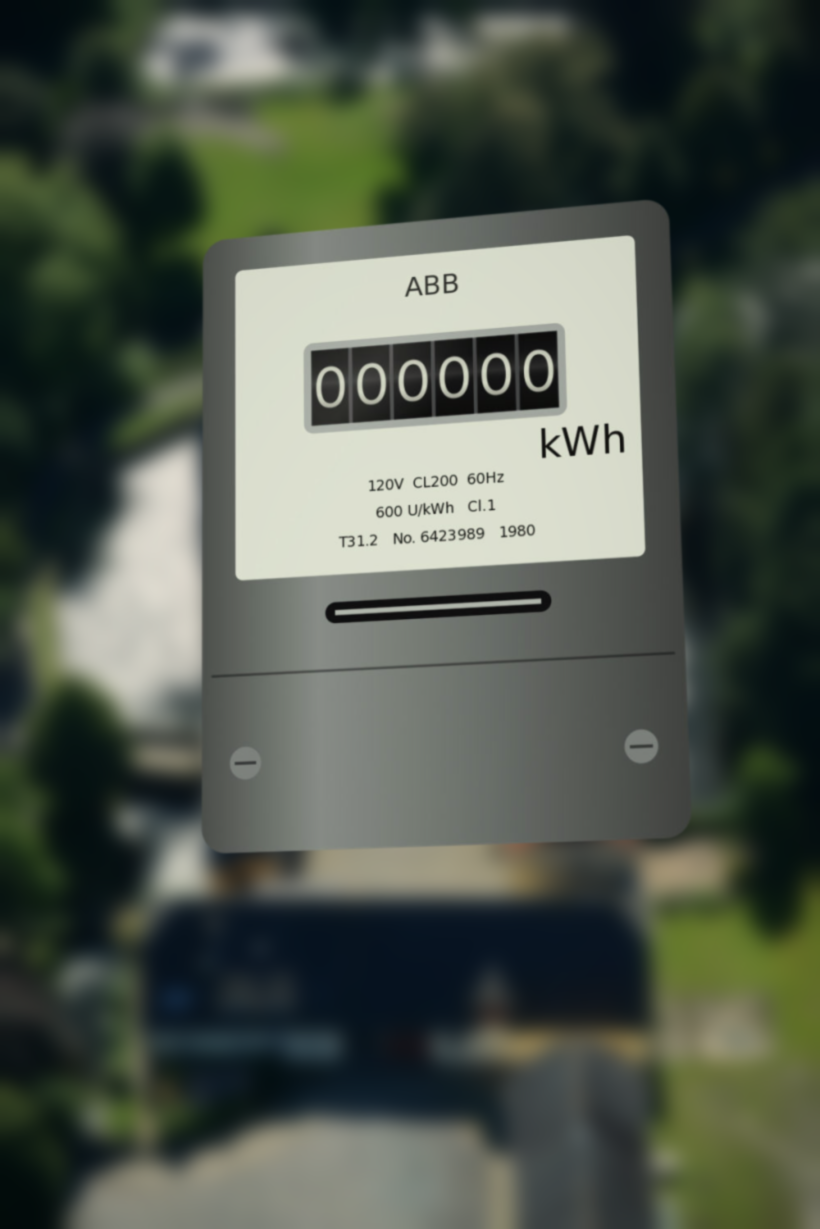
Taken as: {"value": 0, "unit": "kWh"}
